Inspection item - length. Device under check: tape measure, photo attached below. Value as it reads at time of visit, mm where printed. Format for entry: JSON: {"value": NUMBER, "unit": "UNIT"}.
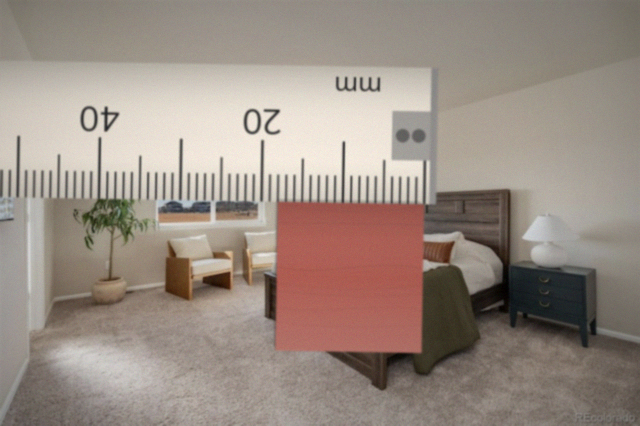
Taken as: {"value": 18, "unit": "mm"}
